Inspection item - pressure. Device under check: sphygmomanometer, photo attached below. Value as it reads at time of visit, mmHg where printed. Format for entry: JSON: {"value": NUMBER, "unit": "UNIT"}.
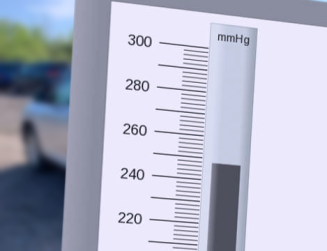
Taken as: {"value": 248, "unit": "mmHg"}
